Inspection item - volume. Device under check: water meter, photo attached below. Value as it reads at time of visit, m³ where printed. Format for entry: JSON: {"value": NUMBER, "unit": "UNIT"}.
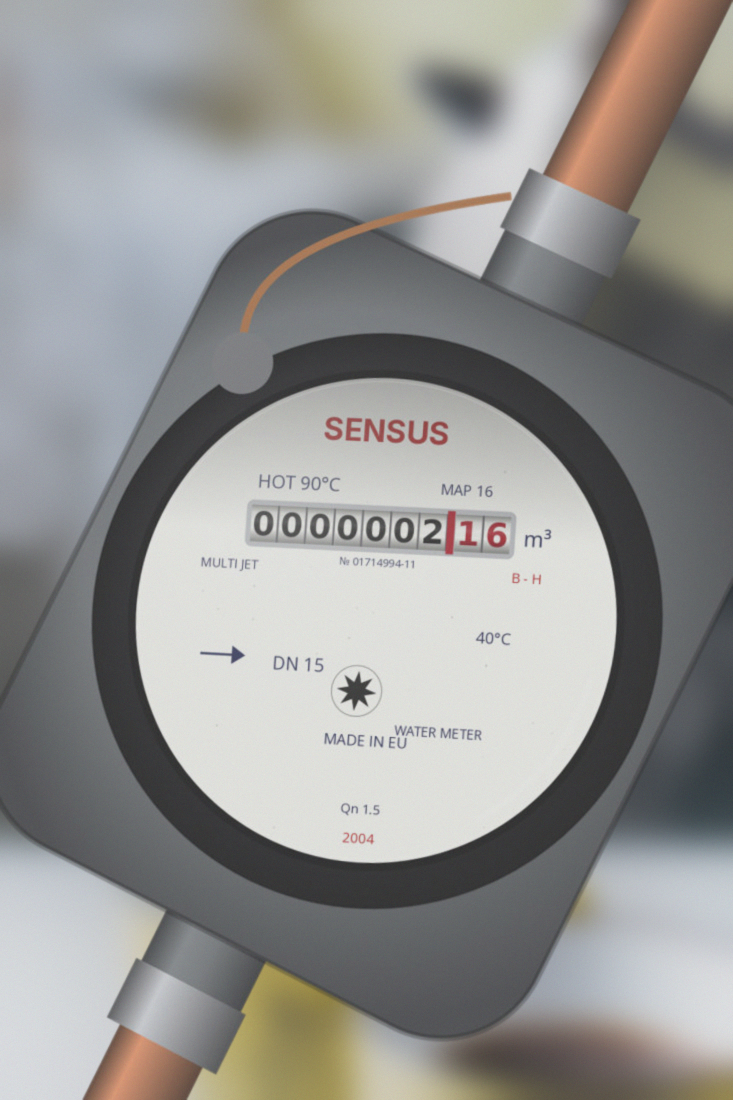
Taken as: {"value": 2.16, "unit": "m³"}
